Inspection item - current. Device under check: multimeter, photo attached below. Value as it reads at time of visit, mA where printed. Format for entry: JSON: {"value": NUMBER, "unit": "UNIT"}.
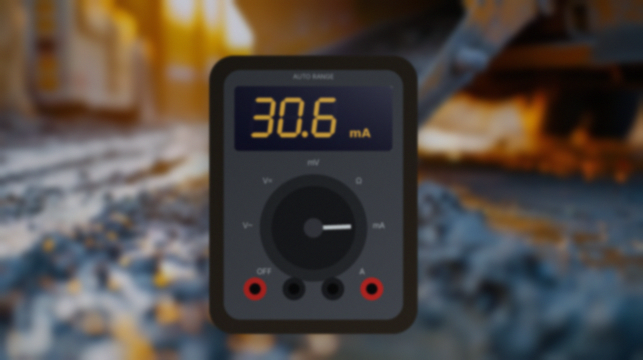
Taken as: {"value": 30.6, "unit": "mA"}
